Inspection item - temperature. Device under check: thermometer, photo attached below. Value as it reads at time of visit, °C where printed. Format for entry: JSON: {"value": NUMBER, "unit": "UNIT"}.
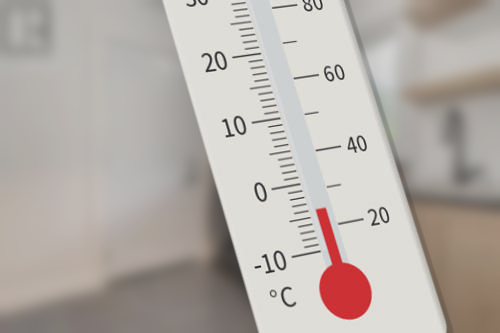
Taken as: {"value": -4, "unit": "°C"}
